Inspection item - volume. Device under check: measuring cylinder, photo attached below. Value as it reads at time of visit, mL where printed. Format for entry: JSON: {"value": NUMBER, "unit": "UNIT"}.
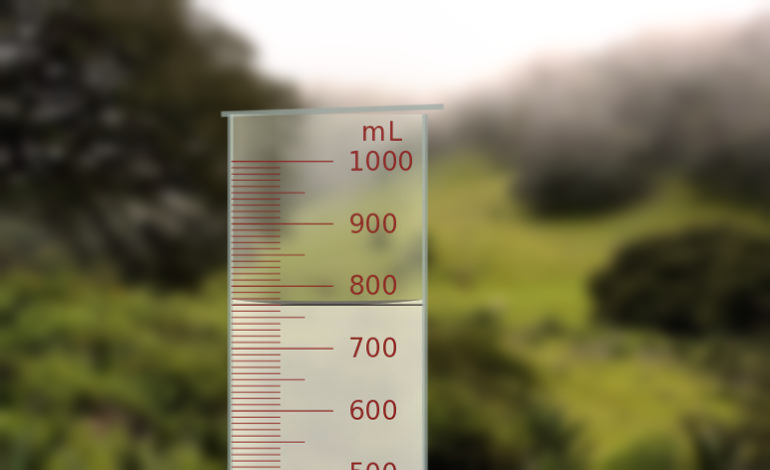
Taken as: {"value": 770, "unit": "mL"}
